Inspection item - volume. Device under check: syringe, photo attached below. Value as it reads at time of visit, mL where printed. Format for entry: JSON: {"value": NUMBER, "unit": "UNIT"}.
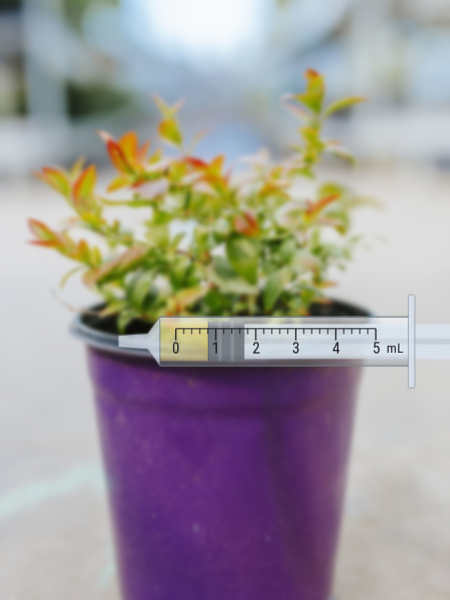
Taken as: {"value": 0.8, "unit": "mL"}
